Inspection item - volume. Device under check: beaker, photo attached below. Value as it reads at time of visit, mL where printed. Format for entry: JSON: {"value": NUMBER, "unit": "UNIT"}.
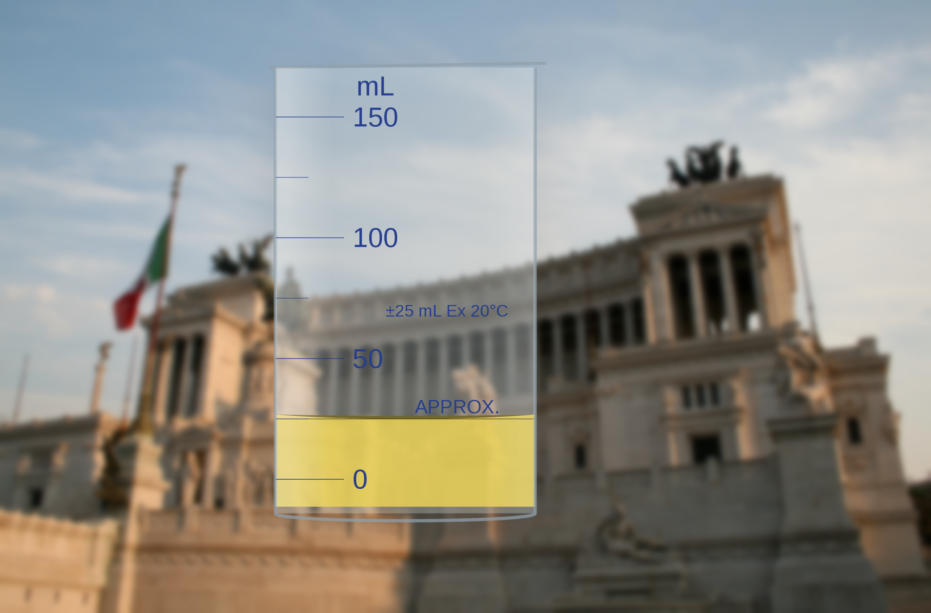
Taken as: {"value": 25, "unit": "mL"}
